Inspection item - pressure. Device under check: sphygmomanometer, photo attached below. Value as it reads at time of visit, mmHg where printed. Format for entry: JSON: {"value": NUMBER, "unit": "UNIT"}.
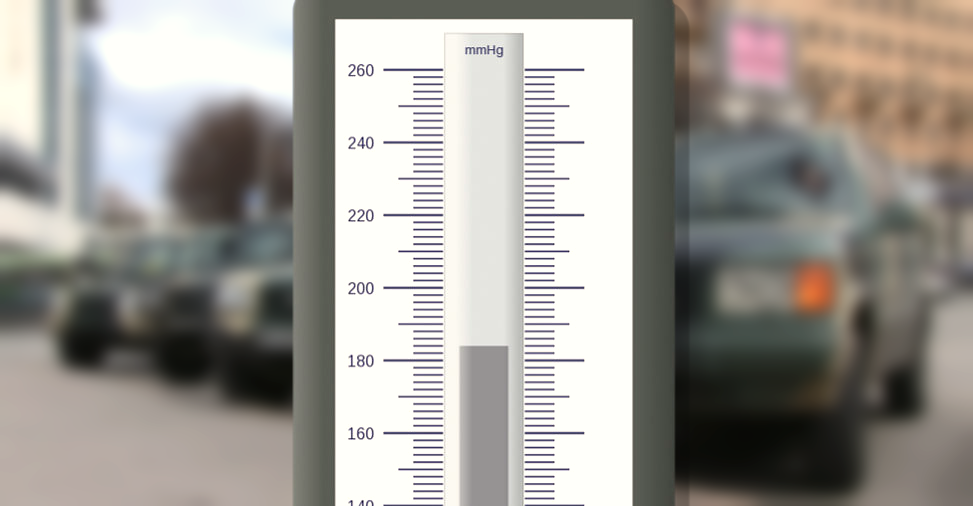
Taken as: {"value": 184, "unit": "mmHg"}
